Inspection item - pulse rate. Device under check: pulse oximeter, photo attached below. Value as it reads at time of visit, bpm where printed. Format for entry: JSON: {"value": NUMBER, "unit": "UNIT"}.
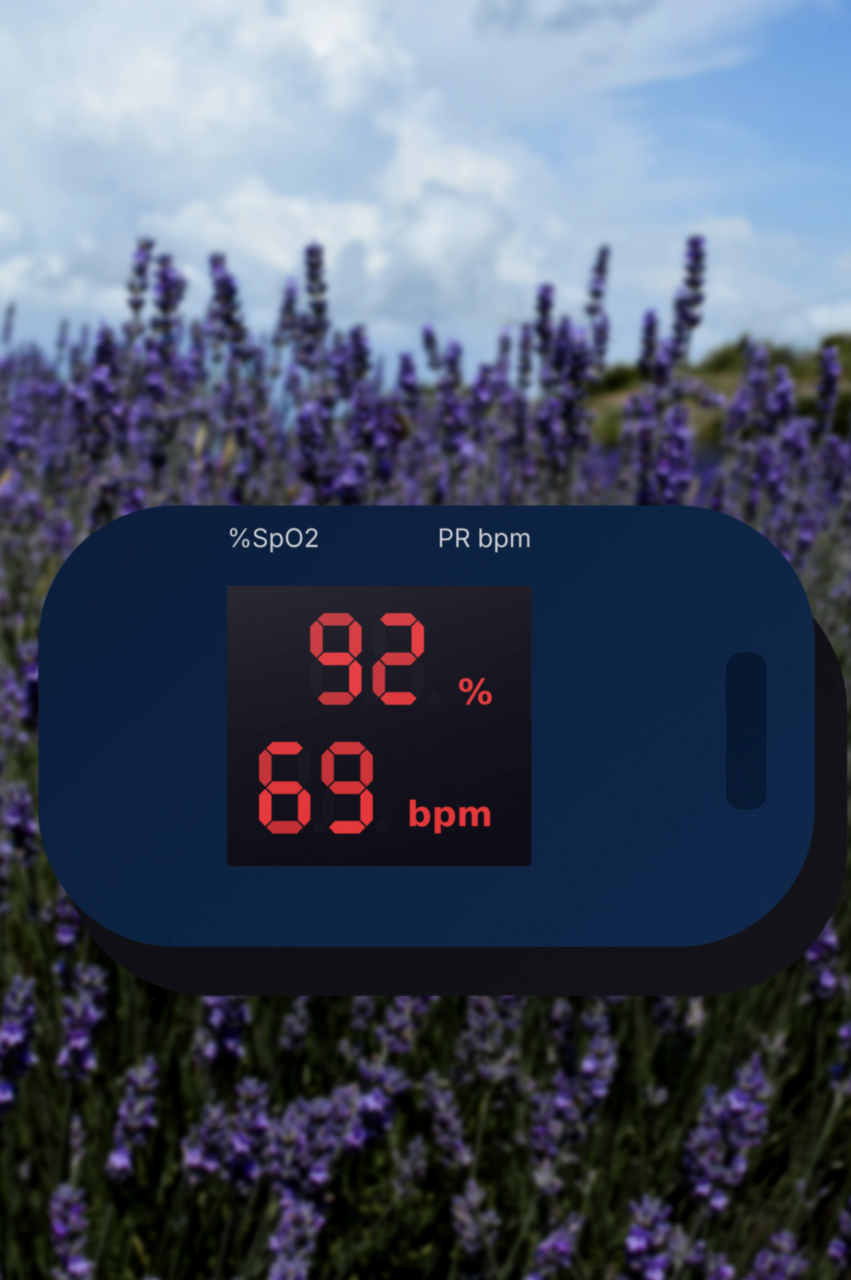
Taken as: {"value": 69, "unit": "bpm"}
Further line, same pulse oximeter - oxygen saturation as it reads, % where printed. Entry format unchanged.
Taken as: {"value": 92, "unit": "%"}
